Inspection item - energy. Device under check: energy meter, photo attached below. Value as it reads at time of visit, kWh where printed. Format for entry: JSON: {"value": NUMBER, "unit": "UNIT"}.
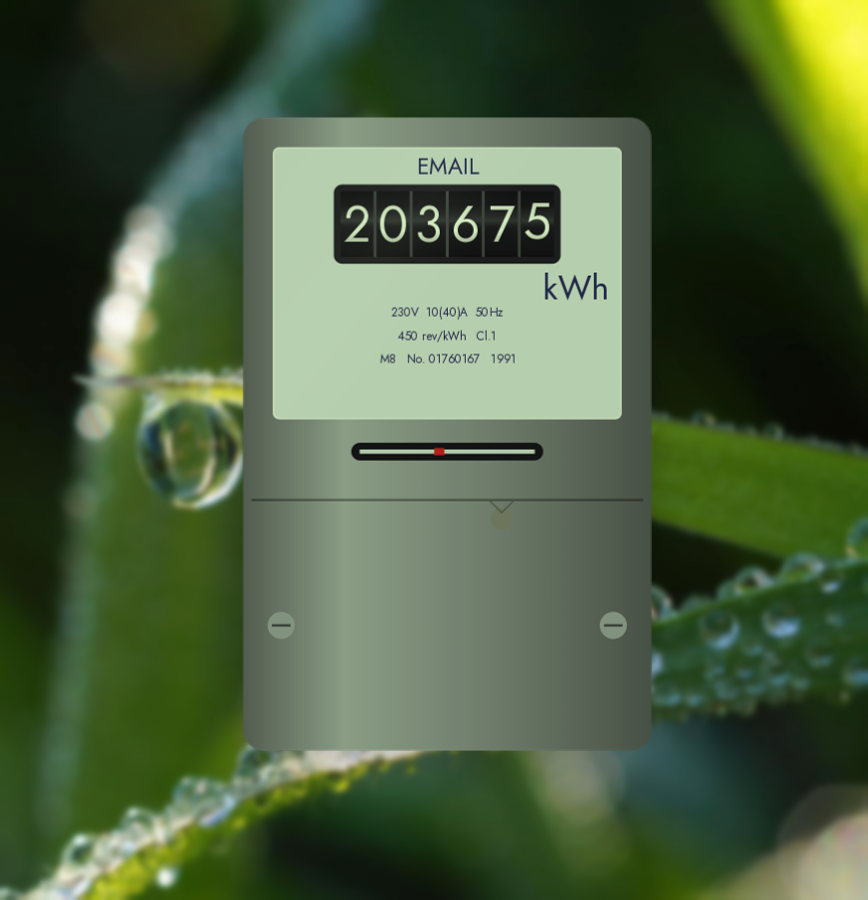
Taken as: {"value": 203675, "unit": "kWh"}
